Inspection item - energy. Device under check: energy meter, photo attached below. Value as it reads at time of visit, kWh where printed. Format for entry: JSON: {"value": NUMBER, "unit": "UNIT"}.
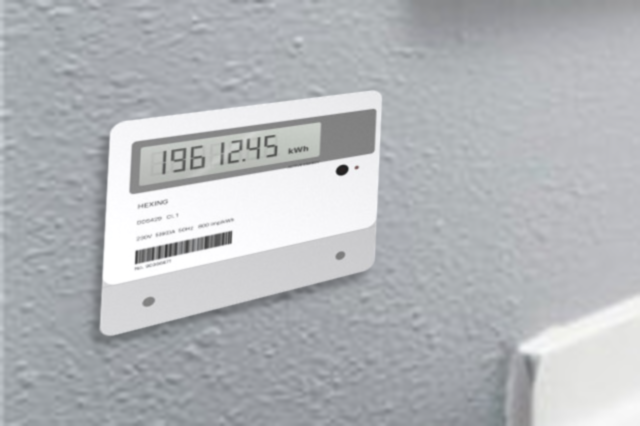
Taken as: {"value": 19612.45, "unit": "kWh"}
